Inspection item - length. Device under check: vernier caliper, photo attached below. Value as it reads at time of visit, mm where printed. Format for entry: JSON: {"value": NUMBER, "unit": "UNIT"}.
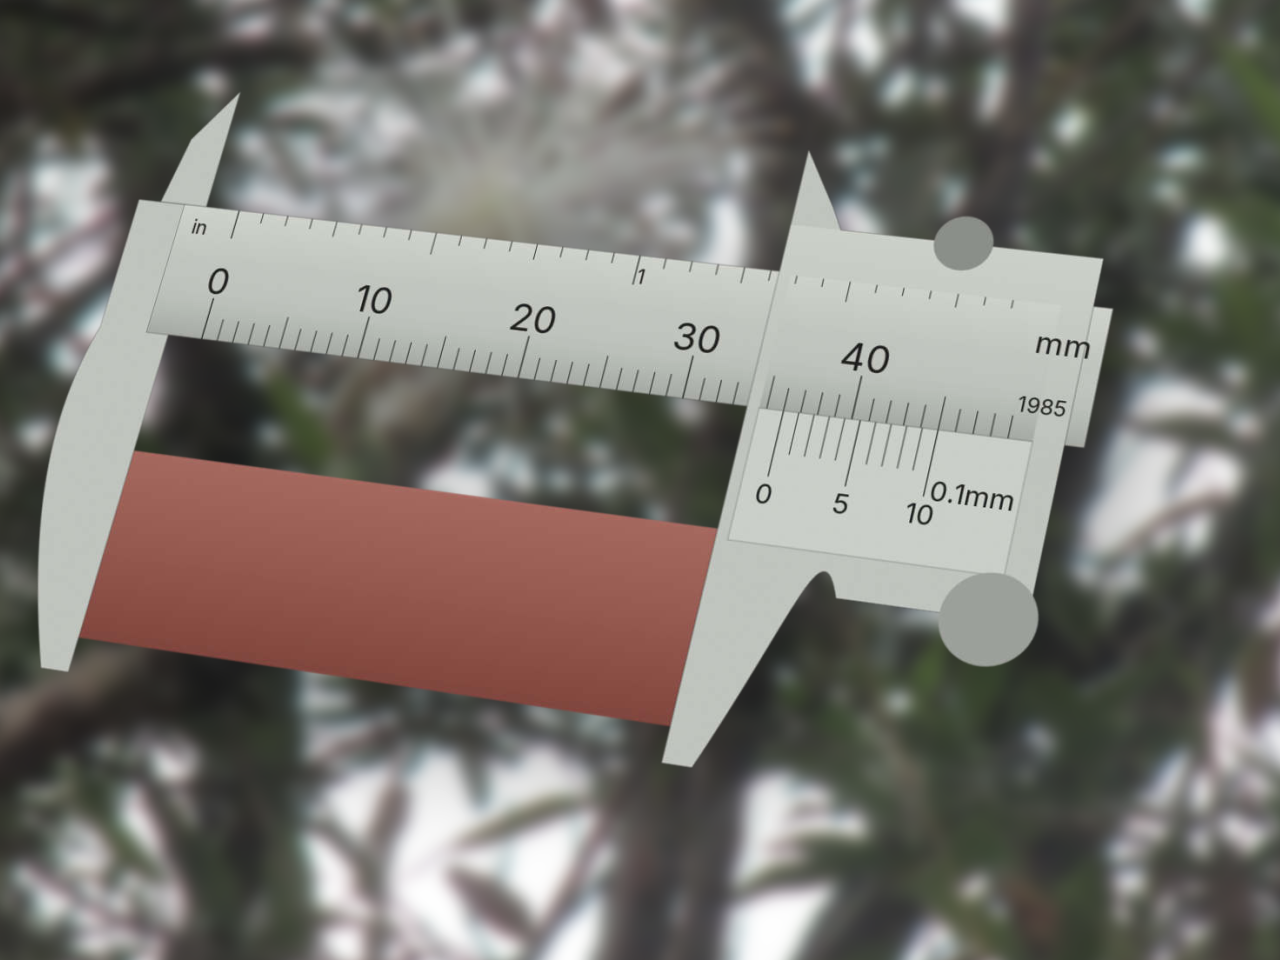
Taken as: {"value": 36.0, "unit": "mm"}
